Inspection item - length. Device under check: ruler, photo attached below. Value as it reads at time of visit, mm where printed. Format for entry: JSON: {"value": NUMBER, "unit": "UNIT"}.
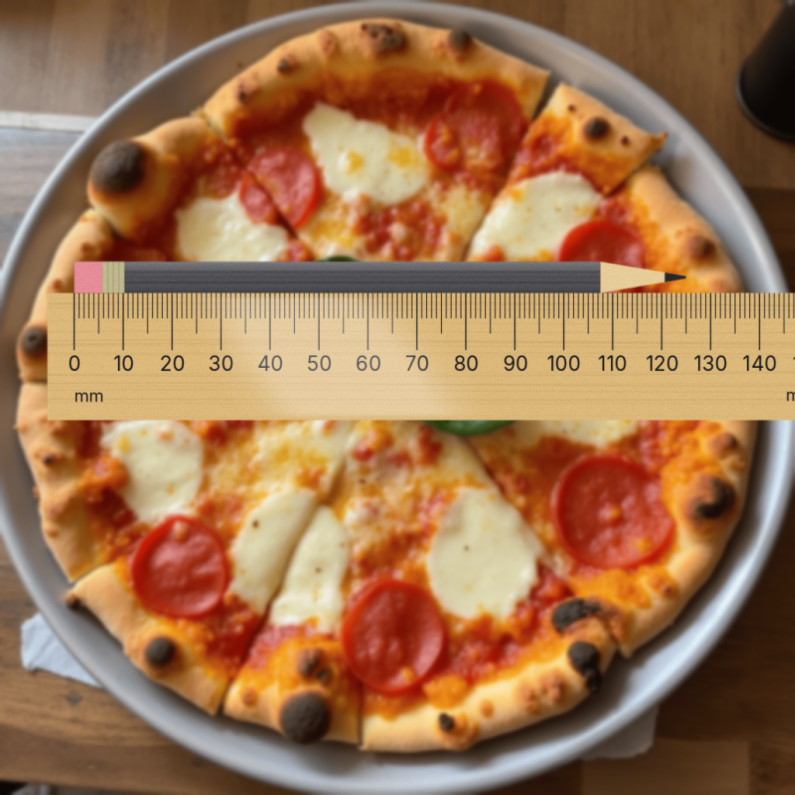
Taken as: {"value": 125, "unit": "mm"}
